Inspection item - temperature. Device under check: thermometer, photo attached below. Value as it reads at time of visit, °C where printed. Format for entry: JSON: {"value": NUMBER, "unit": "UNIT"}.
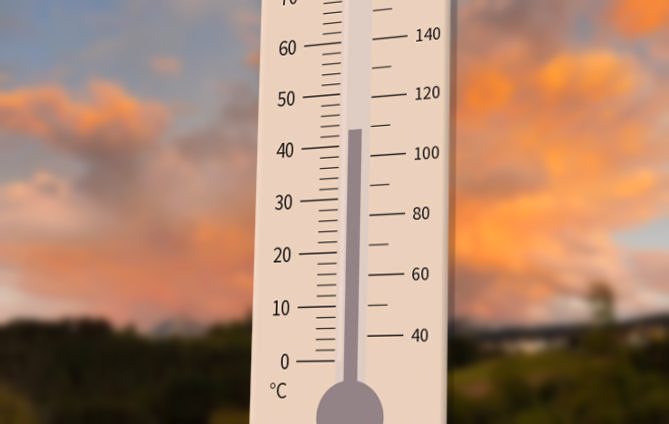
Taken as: {"value": 43, "unit": "°C"}
